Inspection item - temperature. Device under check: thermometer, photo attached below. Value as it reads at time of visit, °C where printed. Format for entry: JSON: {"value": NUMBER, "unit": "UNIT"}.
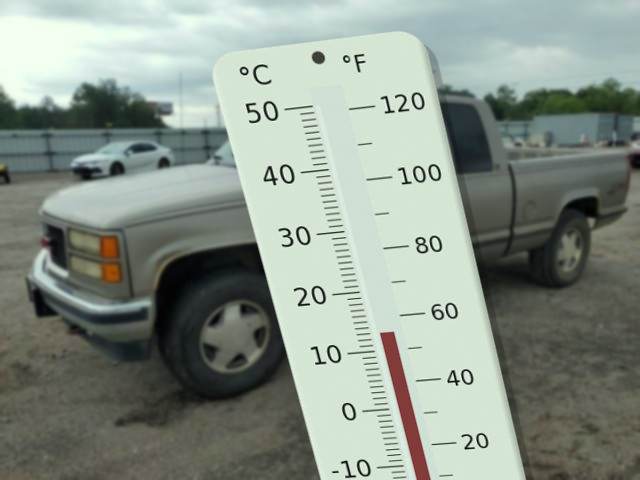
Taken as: {"value": 13, "unit": "°C"}
